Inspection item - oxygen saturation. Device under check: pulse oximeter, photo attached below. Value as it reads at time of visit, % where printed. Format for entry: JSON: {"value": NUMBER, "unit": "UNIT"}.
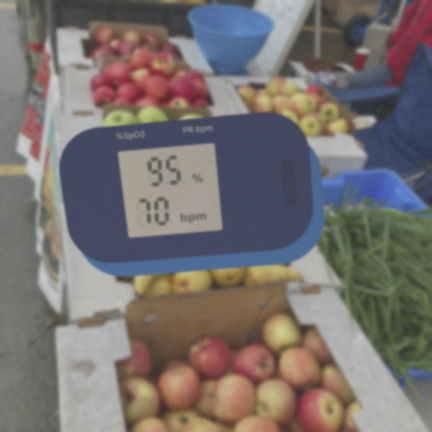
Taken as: {"value": 95, "unit": "%"}
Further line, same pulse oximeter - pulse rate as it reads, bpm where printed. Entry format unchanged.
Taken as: {"value": 70, "unit": "bpm"}
